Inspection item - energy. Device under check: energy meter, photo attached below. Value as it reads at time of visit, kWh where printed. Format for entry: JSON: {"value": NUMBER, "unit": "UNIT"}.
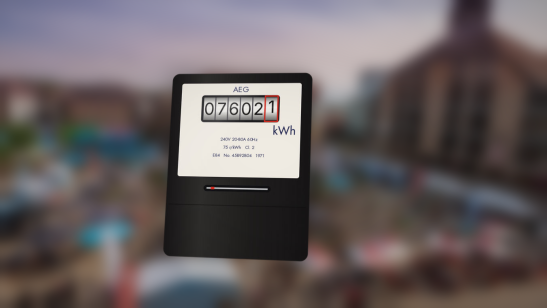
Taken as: {"value": 7602.1, "unit": "kWh"}
